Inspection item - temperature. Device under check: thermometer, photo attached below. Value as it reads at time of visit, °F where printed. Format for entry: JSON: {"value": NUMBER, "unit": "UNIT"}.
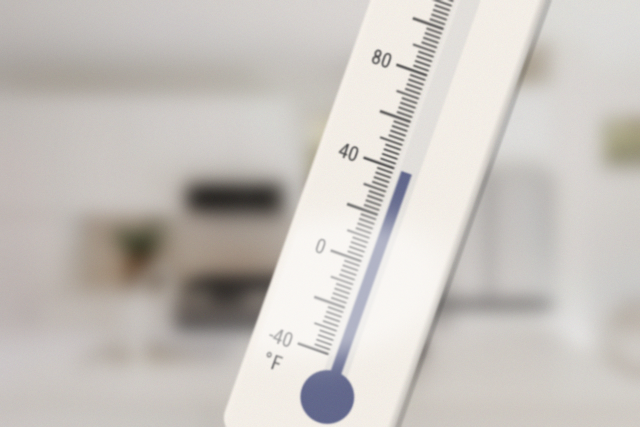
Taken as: {"value": 40, "unit": "°F"}
